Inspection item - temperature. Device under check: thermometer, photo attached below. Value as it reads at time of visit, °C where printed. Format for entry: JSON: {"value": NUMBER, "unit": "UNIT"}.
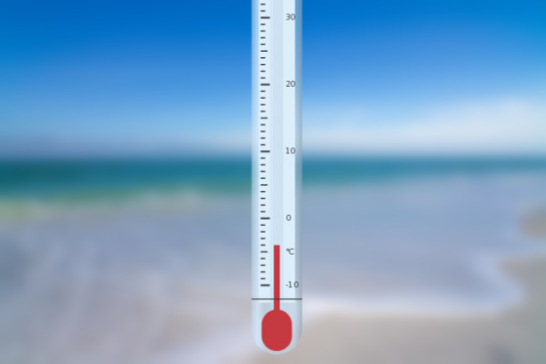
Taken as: {"value": -4, "unit": "°C"}
